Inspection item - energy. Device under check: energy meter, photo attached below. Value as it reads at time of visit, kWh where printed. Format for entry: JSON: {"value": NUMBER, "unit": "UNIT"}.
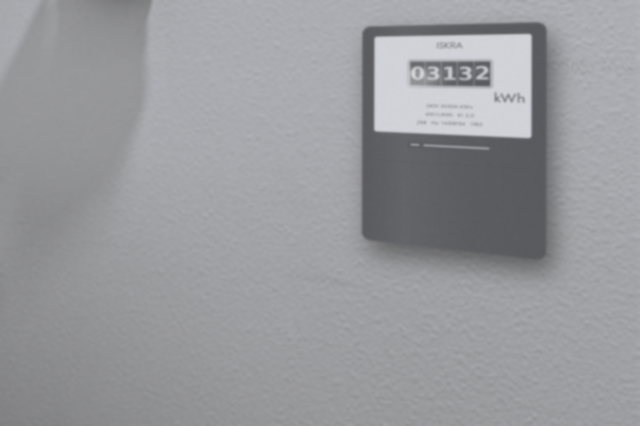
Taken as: {"value": 3132, "unit": "kWh"}
